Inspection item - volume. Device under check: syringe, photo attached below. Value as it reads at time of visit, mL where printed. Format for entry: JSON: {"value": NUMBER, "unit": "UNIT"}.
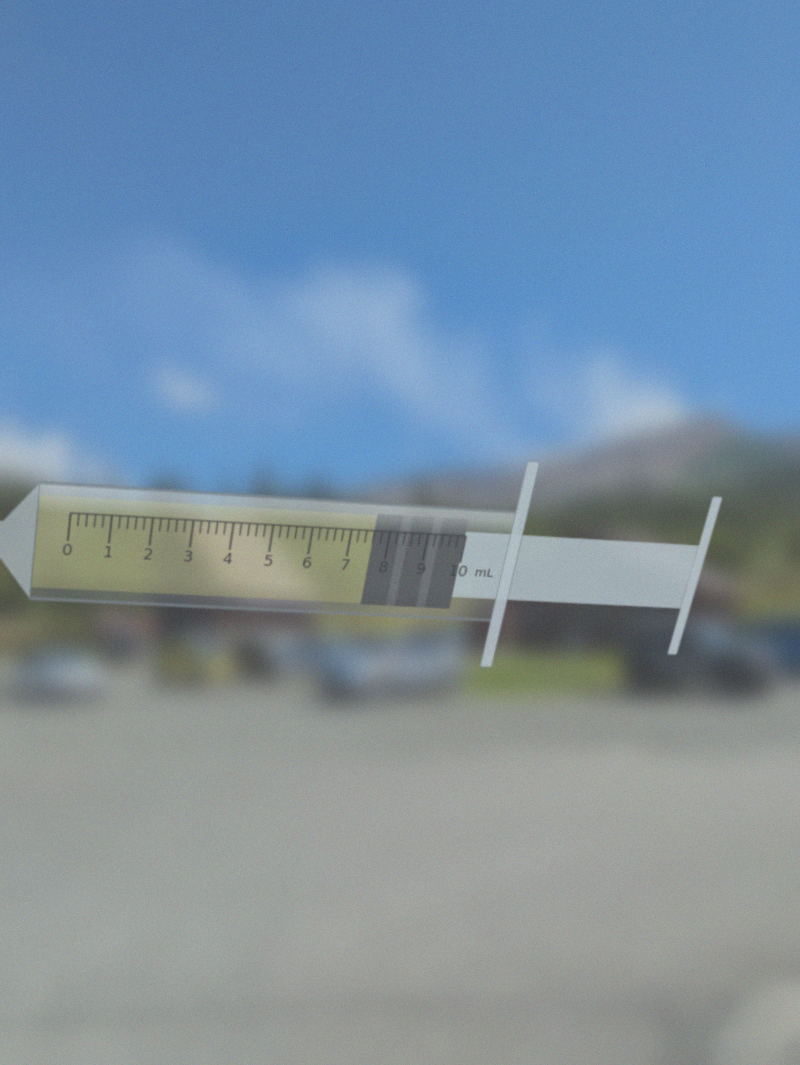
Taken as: {"value": 7.6, "unit": "mL"}
